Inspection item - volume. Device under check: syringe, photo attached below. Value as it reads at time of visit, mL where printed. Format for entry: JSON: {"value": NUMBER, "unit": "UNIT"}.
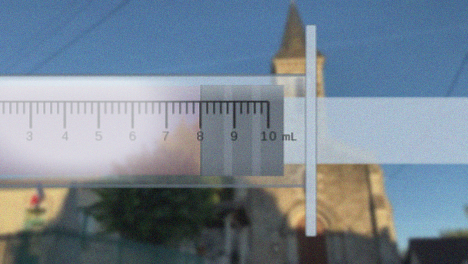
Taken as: {"value": 8, "unit": "mL"}
